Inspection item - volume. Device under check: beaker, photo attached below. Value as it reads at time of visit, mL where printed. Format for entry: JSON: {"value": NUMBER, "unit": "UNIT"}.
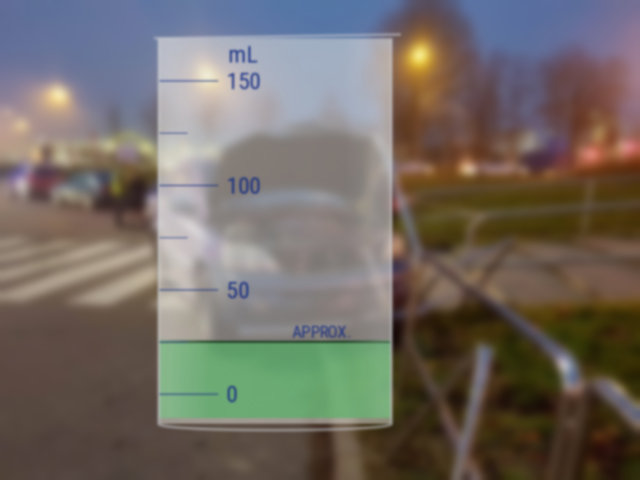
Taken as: {"value": 25, "unit": "mL"}
